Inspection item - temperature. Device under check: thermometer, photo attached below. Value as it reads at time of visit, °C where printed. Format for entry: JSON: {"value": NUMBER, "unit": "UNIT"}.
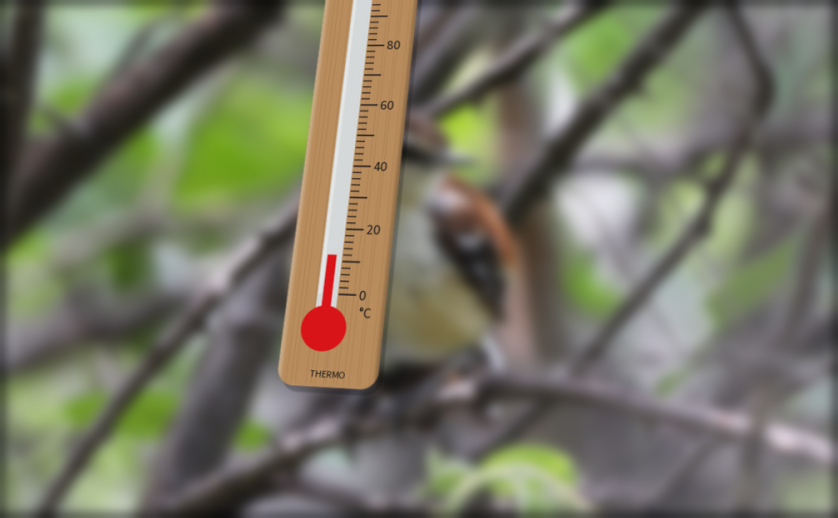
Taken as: {"value": 12, "unit": "°C"}
